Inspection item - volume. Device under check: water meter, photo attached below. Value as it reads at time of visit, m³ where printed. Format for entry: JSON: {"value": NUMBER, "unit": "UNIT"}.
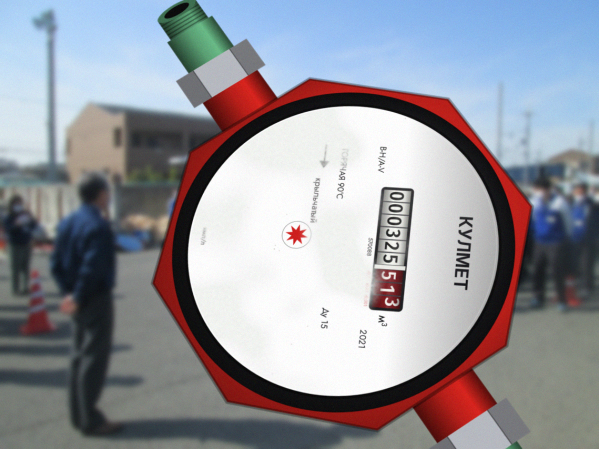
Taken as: {"value": 325.513, "unit": "m³"}
